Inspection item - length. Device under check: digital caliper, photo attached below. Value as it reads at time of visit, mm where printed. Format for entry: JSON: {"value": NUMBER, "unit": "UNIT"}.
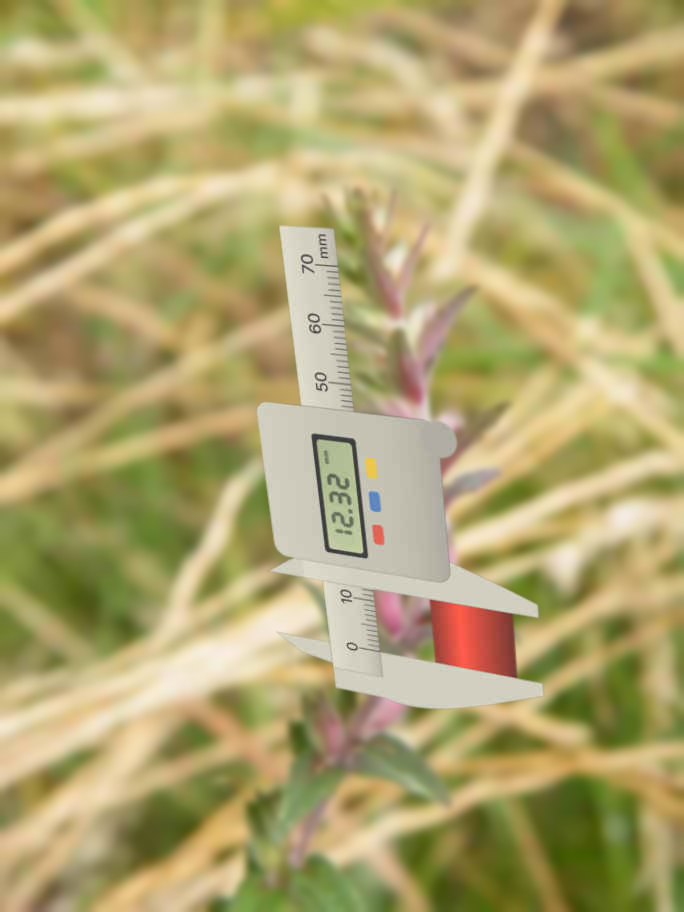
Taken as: {"value": 12.32, "unit": "mm"}
